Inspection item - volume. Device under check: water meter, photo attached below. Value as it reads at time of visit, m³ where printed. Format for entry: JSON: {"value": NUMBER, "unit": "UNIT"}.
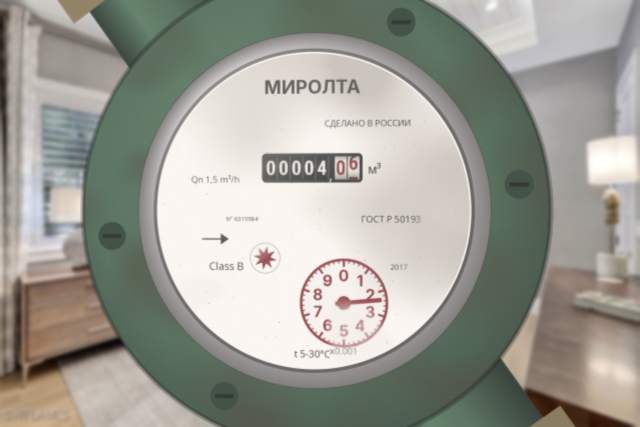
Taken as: {"value": 4.062, "unit": "m³"}
